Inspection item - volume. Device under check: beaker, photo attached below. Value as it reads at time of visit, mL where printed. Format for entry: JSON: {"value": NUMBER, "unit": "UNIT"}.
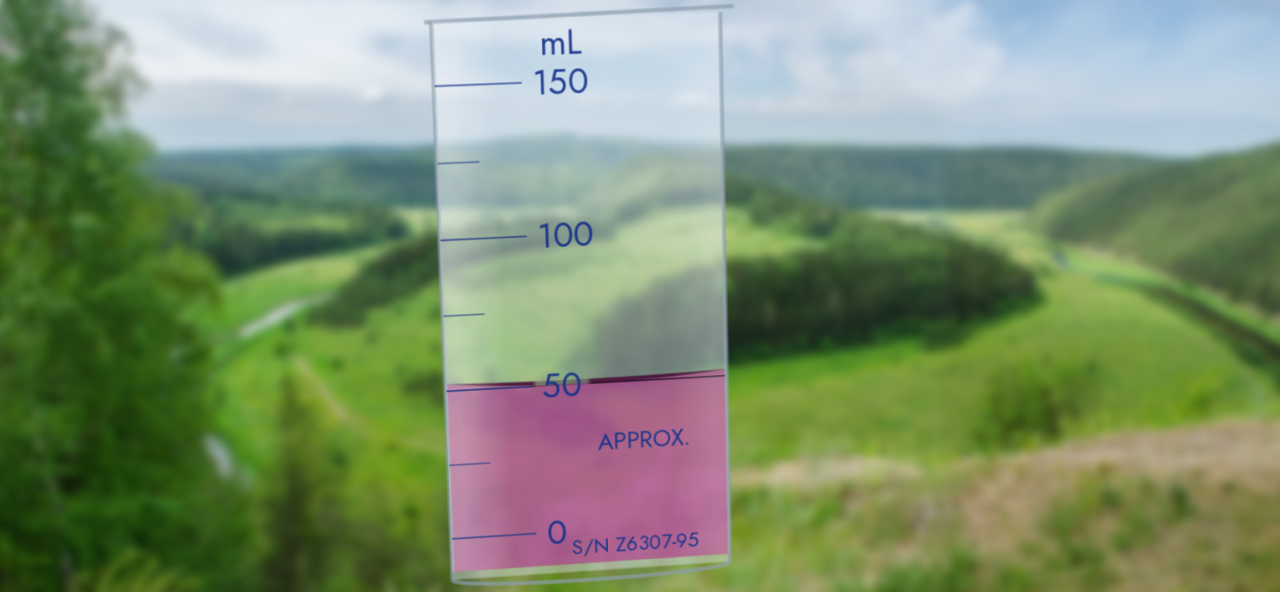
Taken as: {"value": 50, "unit": "mL"}
